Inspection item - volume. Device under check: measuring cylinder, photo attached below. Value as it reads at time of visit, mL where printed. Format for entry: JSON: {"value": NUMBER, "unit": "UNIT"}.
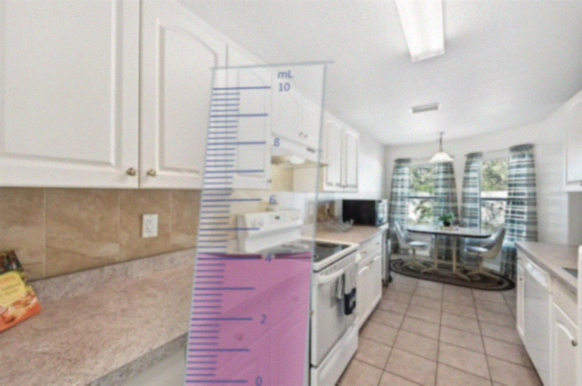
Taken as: {"value": 4, "unit": "mL"}
